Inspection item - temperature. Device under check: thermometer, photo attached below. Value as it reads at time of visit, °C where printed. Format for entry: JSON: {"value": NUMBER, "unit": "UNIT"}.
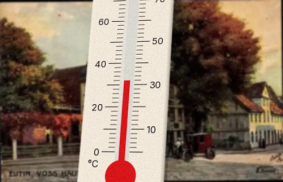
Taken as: {"value": 32, "unit": "°C"}
